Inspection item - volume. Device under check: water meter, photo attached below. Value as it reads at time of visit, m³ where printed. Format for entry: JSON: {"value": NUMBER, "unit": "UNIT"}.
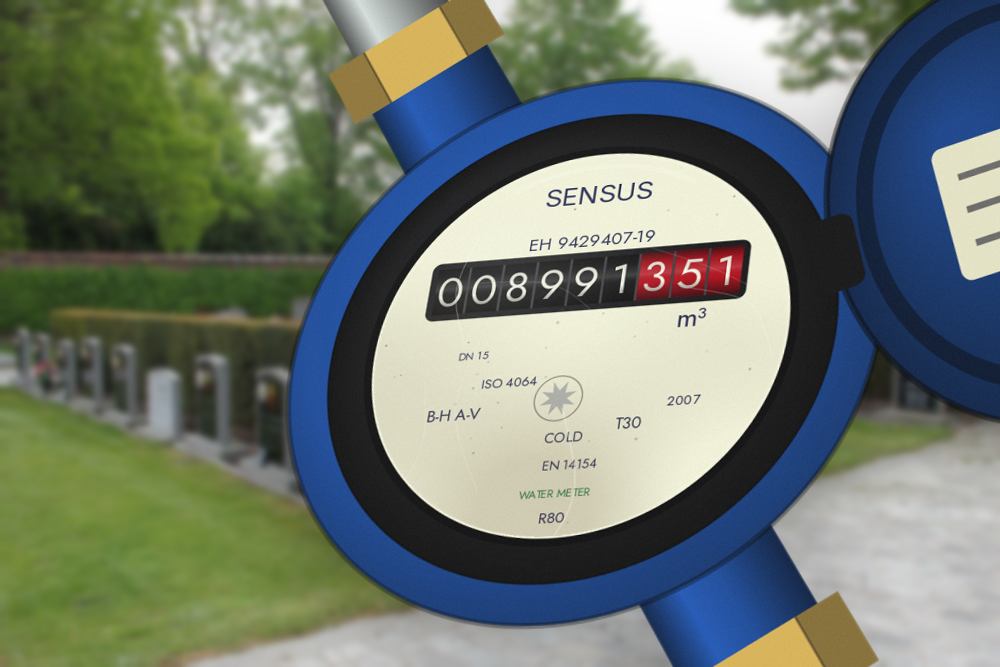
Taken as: {"value": 8991.351, "unit": "m³"}
